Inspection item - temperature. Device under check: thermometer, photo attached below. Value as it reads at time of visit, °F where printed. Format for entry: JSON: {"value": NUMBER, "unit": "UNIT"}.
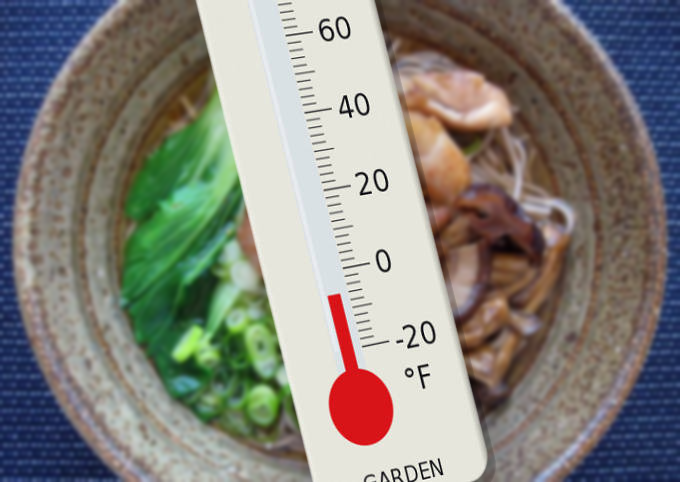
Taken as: {"value": -6, "unit": "°F"}
